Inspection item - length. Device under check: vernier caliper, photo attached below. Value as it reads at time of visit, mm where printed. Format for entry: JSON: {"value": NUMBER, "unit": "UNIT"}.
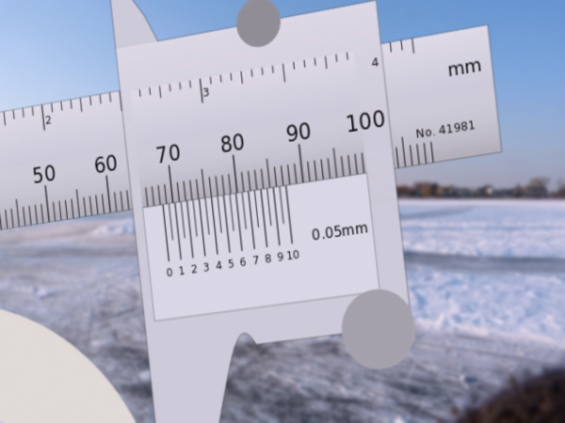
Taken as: {"value": 68.4, "unit": "mm"}
